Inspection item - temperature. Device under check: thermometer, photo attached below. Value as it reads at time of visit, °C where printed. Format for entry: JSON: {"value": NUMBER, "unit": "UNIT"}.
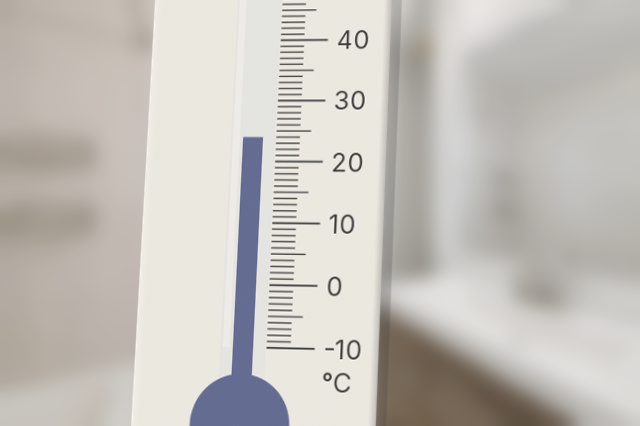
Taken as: {"value": 24, "unit": "°C"}
